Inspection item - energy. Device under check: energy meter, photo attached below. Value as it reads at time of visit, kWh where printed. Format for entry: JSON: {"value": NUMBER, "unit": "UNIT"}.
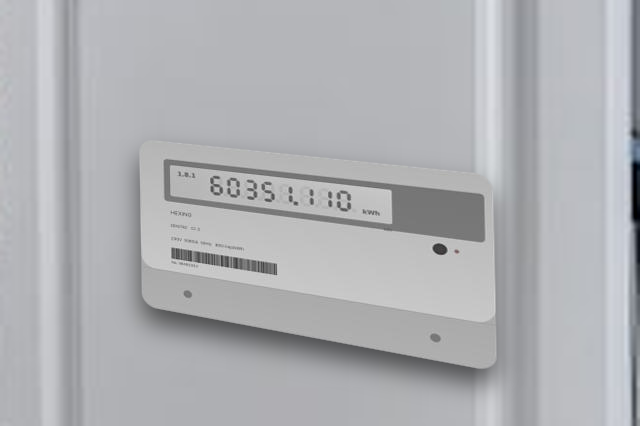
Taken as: {"value": 60351.110, "unit": "kWh"}
